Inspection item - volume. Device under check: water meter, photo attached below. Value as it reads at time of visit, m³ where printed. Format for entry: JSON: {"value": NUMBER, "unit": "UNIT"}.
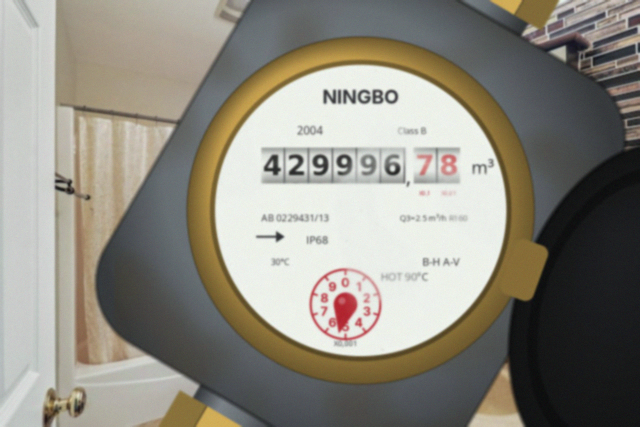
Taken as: {"value": 429996.785, "unit": "m³"}
